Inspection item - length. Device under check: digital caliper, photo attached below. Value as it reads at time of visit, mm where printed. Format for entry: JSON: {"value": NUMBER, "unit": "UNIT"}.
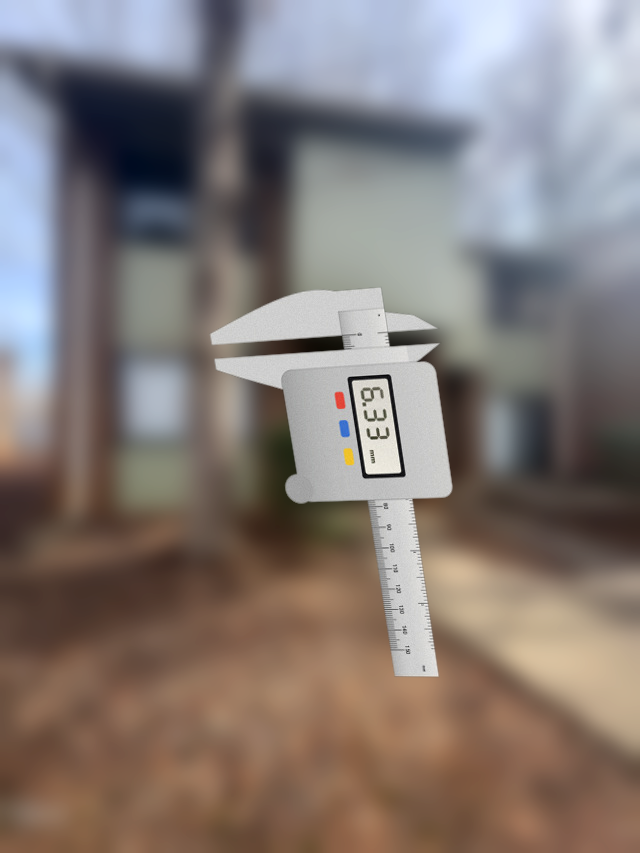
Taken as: {"value": 6.33, "unit": "mm"}
